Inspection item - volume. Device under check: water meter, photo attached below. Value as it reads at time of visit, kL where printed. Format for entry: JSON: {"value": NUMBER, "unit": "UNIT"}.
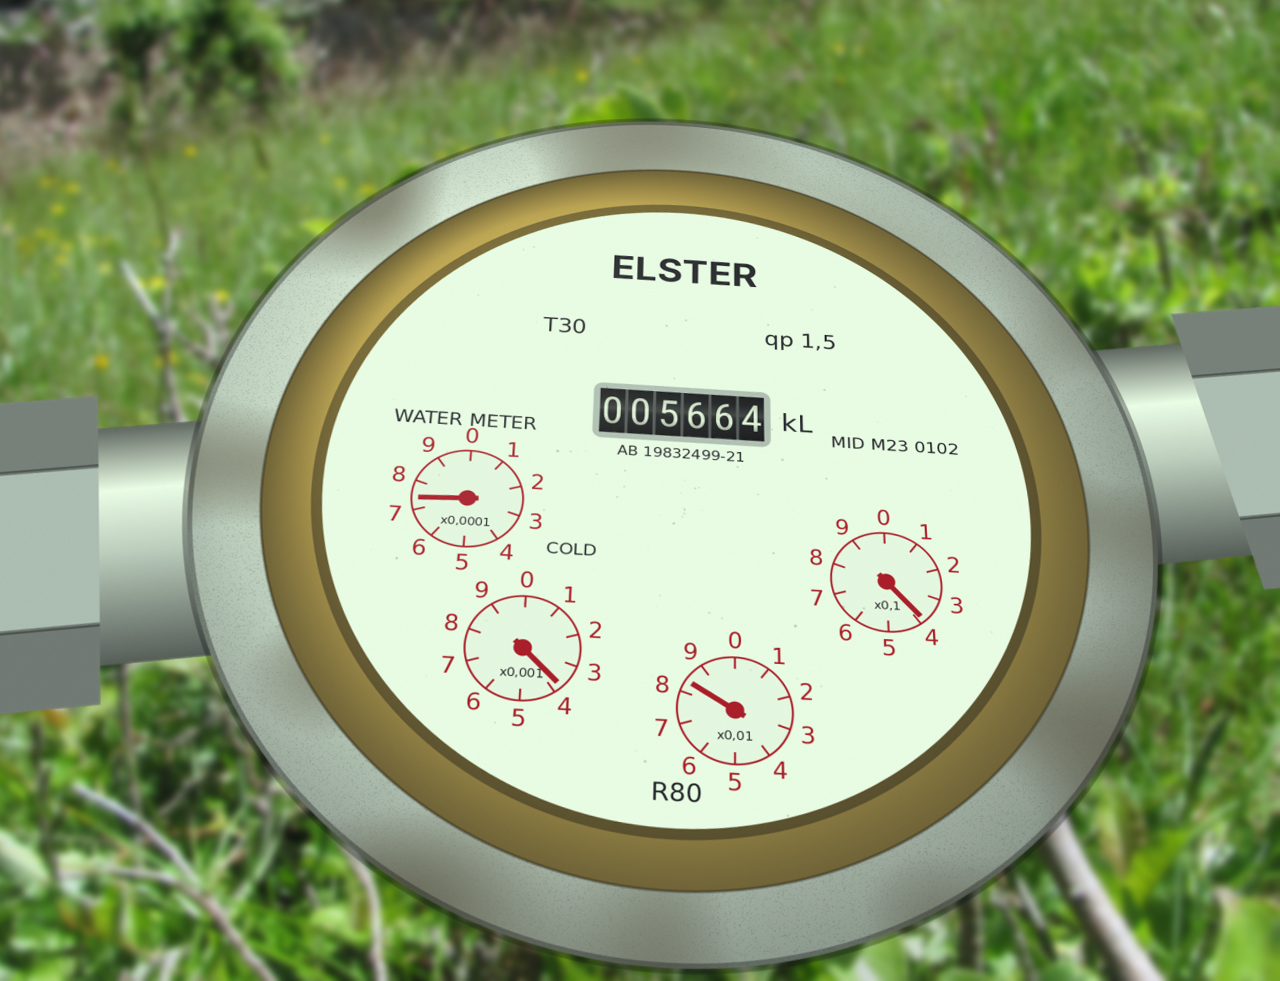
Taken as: {"value": 5664.3837, "unit": "kL"}
